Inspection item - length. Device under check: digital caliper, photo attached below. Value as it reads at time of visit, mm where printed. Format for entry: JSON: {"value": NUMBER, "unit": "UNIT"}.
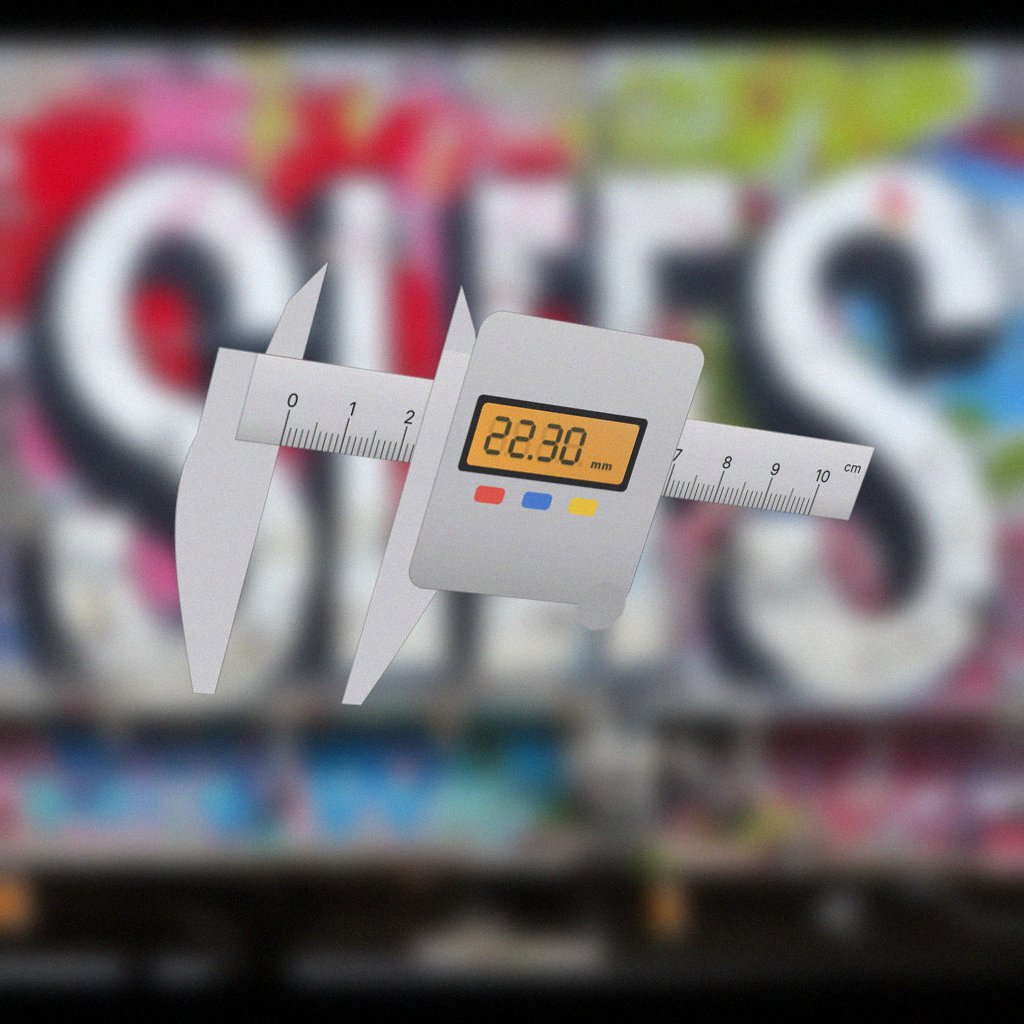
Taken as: {"value": 22.30, "unit": "mm"}
